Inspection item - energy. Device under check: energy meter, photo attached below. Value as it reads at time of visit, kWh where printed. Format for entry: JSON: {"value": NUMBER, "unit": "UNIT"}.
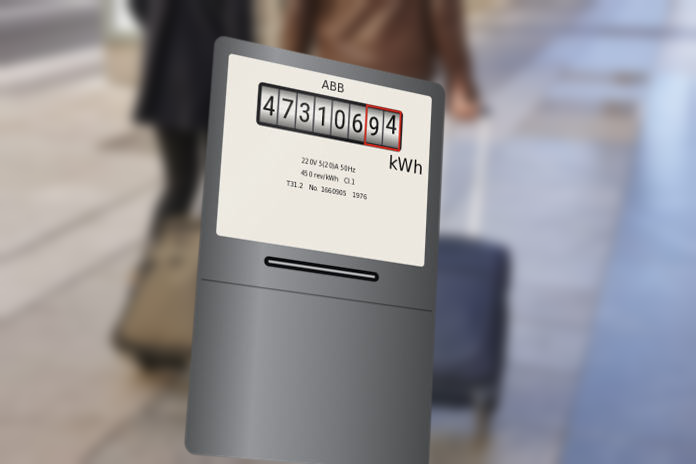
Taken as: {"value": 473106.94, "unit": "kWh"}
